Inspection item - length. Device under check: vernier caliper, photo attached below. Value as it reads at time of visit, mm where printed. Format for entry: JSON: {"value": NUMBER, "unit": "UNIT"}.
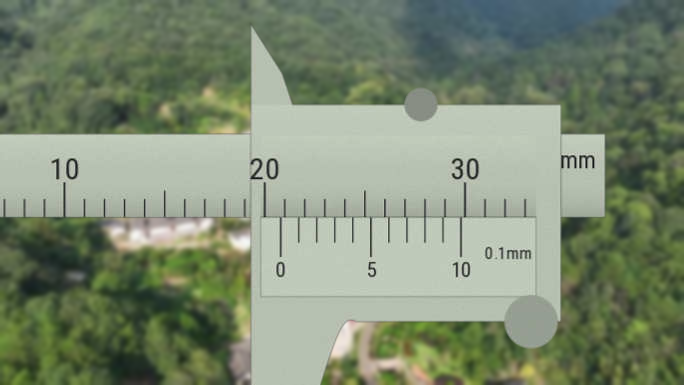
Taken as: {"value": 20.8, "unit": "mm"}
